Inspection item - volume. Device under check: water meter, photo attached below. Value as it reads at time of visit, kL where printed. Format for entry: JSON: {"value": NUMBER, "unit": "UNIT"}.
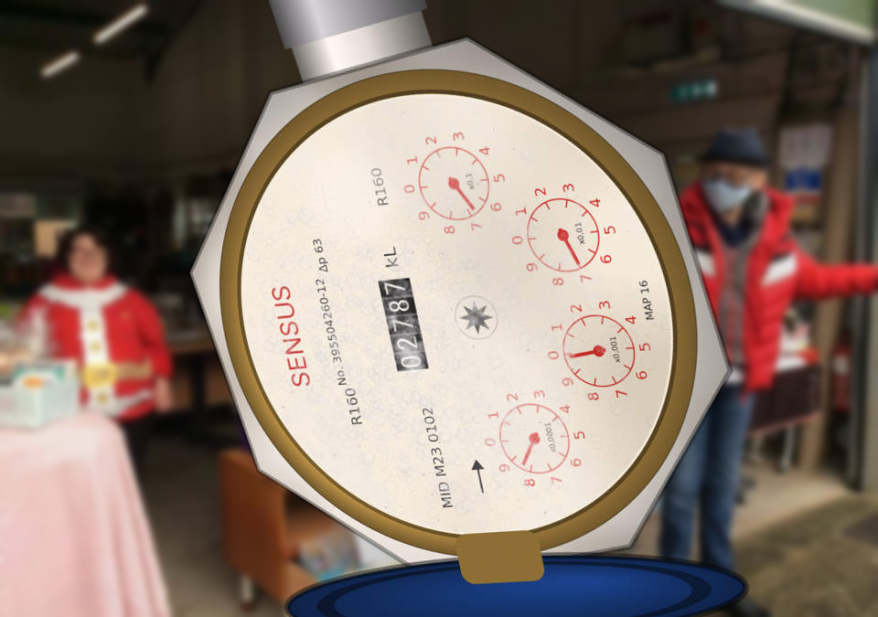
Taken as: {"value": 2787.6698, "unit": "kL"}
